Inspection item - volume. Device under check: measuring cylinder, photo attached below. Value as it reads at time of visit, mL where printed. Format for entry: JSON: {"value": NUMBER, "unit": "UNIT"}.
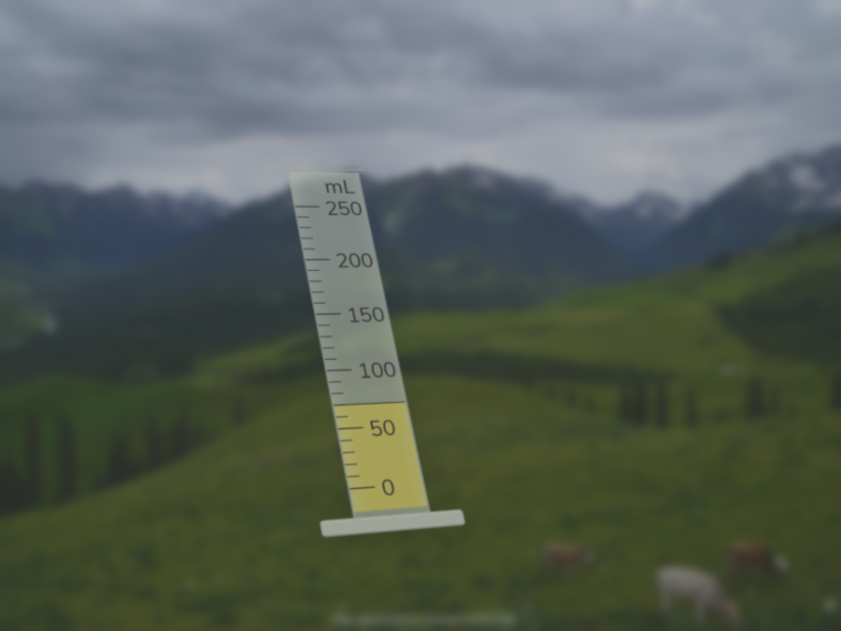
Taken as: {"value": 70, "unit": "mL"}
